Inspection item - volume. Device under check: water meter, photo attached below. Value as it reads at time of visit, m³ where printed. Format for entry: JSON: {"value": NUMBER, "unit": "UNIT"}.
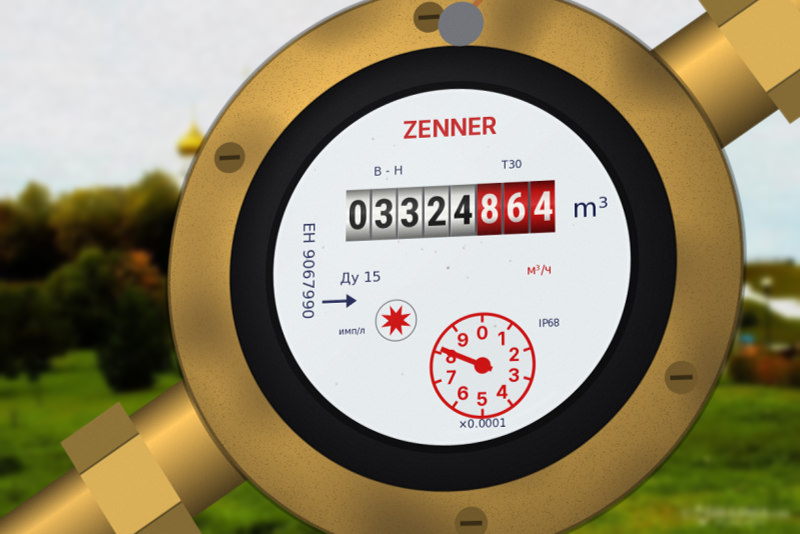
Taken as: {"value": 3324.8648, "unit": "m³"}
